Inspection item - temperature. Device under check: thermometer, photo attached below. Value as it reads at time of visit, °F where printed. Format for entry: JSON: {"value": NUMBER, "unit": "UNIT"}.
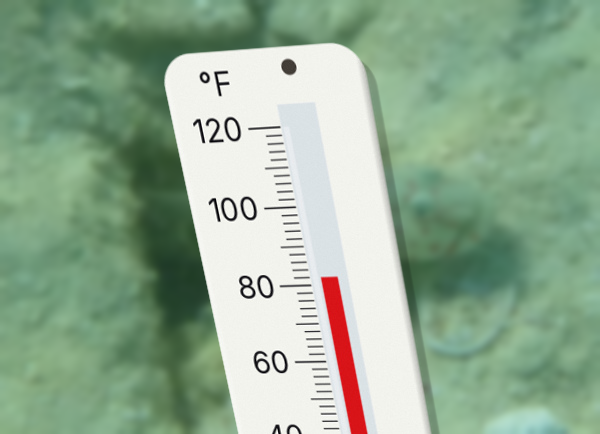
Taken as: {"value": 82, "unit": "°F"}
